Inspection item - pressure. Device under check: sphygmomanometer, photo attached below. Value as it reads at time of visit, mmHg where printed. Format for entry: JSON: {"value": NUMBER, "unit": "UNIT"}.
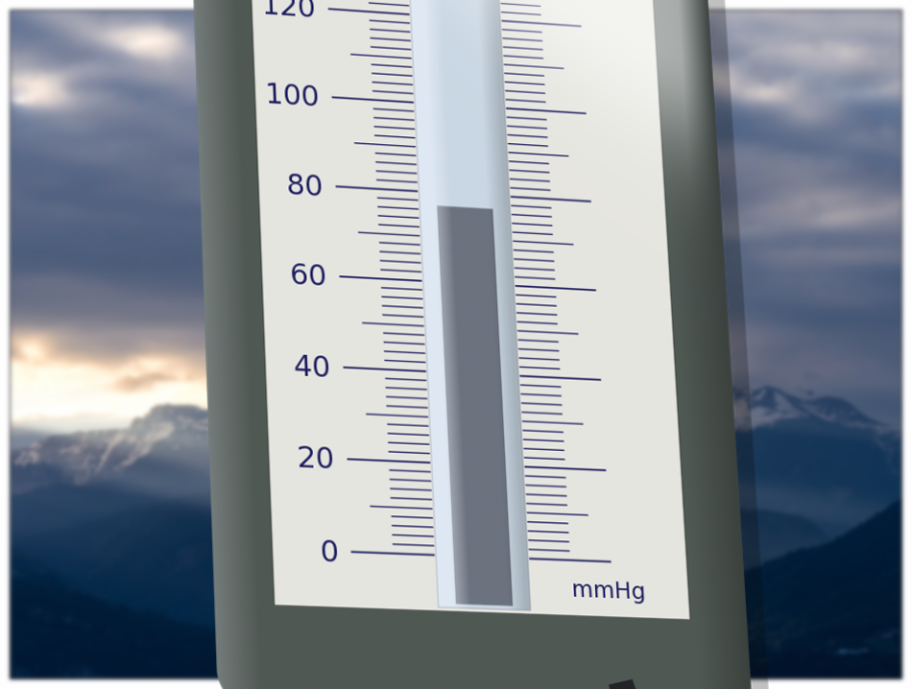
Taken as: {"value": 77, "unit": "mmHg"}
